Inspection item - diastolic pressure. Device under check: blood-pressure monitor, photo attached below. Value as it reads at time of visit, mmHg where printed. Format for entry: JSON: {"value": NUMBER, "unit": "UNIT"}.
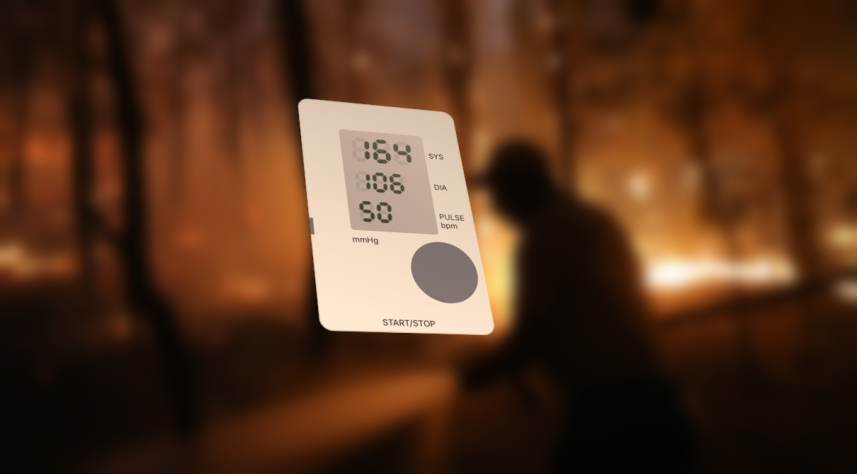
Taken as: {"value": 106, "unit": "mmHg"}
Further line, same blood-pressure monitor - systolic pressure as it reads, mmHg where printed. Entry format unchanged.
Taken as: {"value": 164, "unit": "mmHg"}
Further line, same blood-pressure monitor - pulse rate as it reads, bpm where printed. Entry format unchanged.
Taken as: {"value": 50, "unit": "bpm"}
